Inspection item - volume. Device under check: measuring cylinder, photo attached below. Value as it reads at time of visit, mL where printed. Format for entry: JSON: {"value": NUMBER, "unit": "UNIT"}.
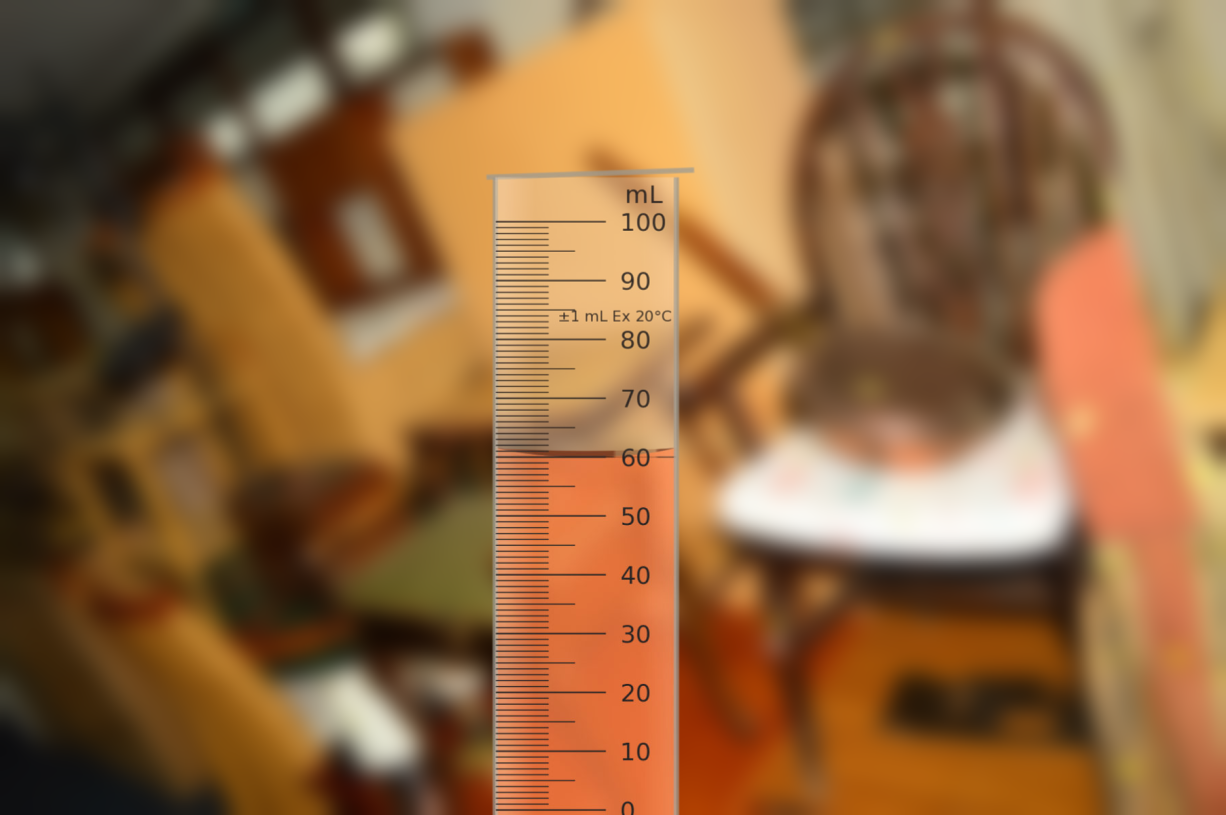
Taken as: {"value": 60, "unit": "mL"}
